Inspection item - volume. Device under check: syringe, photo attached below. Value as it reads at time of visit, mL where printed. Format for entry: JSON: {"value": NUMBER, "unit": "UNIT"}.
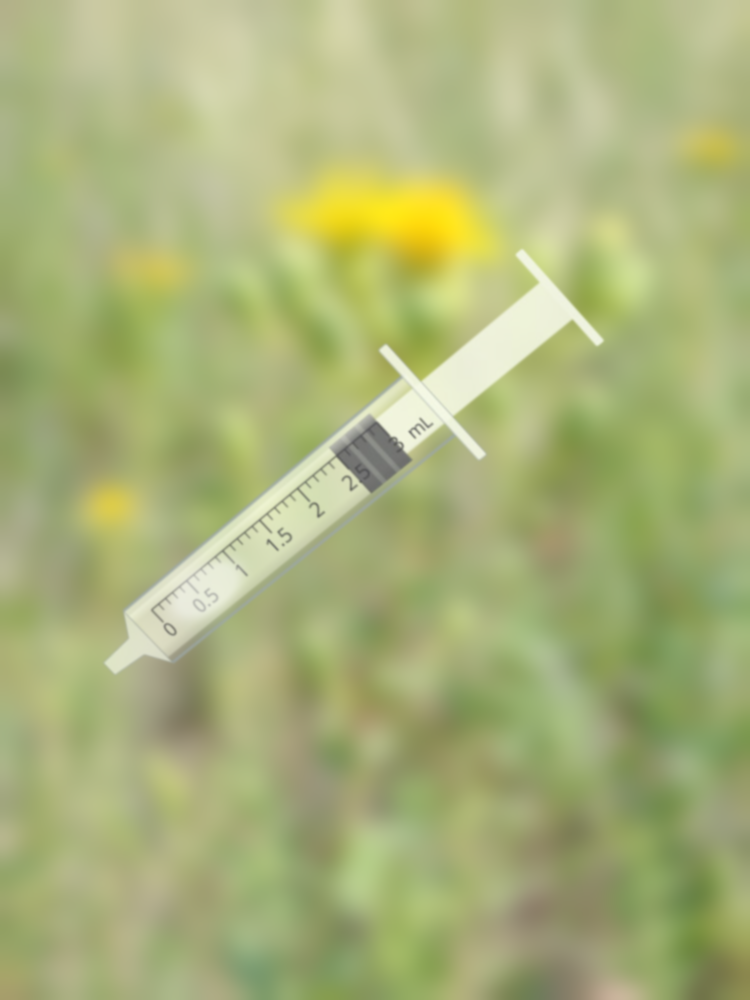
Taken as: {"value": 2.5, "unit": "mL"}
